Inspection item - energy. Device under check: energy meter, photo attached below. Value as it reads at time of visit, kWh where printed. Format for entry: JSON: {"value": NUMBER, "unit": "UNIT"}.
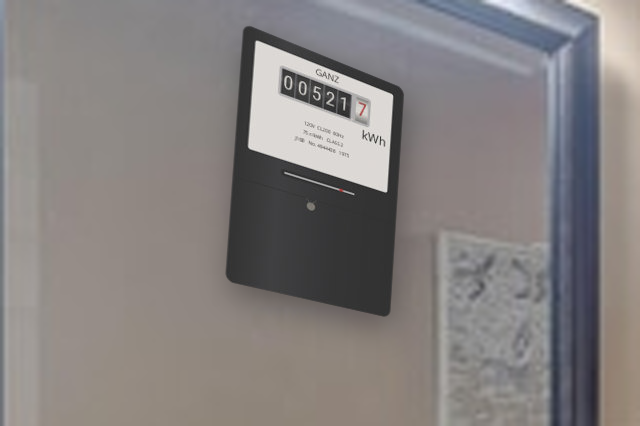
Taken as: {"value": 521.7, "unit": "kWh"}
